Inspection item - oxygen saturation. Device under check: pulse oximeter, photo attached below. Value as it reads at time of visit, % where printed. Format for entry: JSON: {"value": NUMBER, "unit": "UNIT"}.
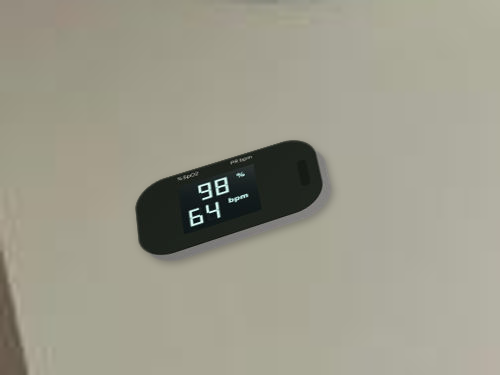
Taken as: {"value": 98, "unit": "%"}
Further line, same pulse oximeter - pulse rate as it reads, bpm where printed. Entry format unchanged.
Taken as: {"value": 64, "unit": "bpm"}
